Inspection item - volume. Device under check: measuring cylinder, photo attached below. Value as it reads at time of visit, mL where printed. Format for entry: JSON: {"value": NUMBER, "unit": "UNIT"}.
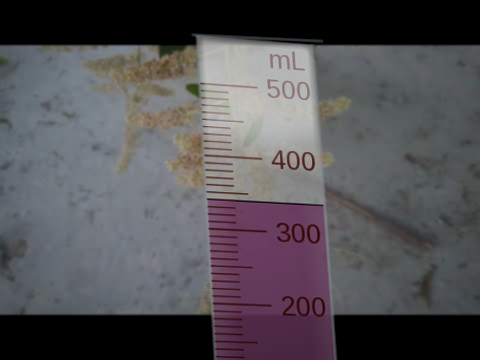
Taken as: {"value": 340, "unit": "mL"}
